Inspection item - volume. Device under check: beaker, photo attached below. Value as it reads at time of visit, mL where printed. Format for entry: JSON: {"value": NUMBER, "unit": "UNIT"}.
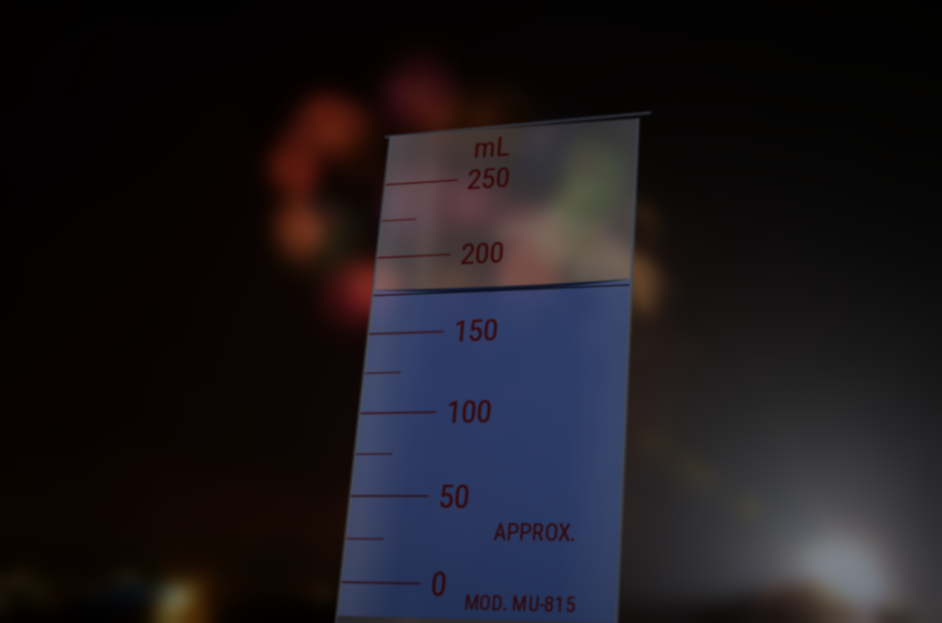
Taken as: {"value": 175, "unit": "mL"}
